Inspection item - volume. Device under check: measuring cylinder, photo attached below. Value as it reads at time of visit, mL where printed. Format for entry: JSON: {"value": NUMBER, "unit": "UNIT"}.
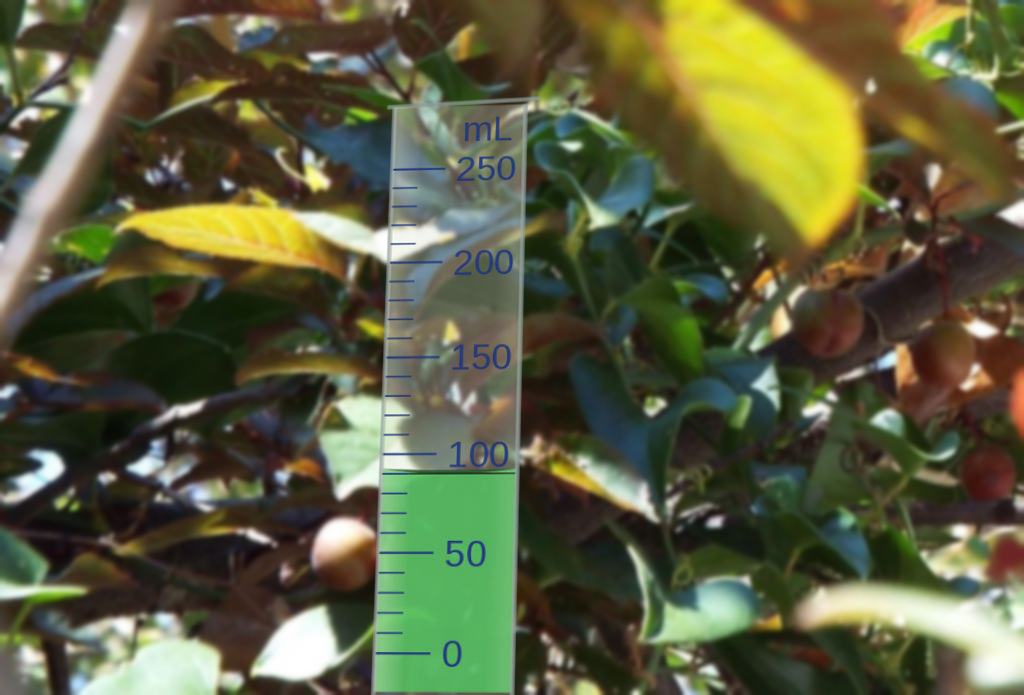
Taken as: {"value": 90, "unit": "mL"}
